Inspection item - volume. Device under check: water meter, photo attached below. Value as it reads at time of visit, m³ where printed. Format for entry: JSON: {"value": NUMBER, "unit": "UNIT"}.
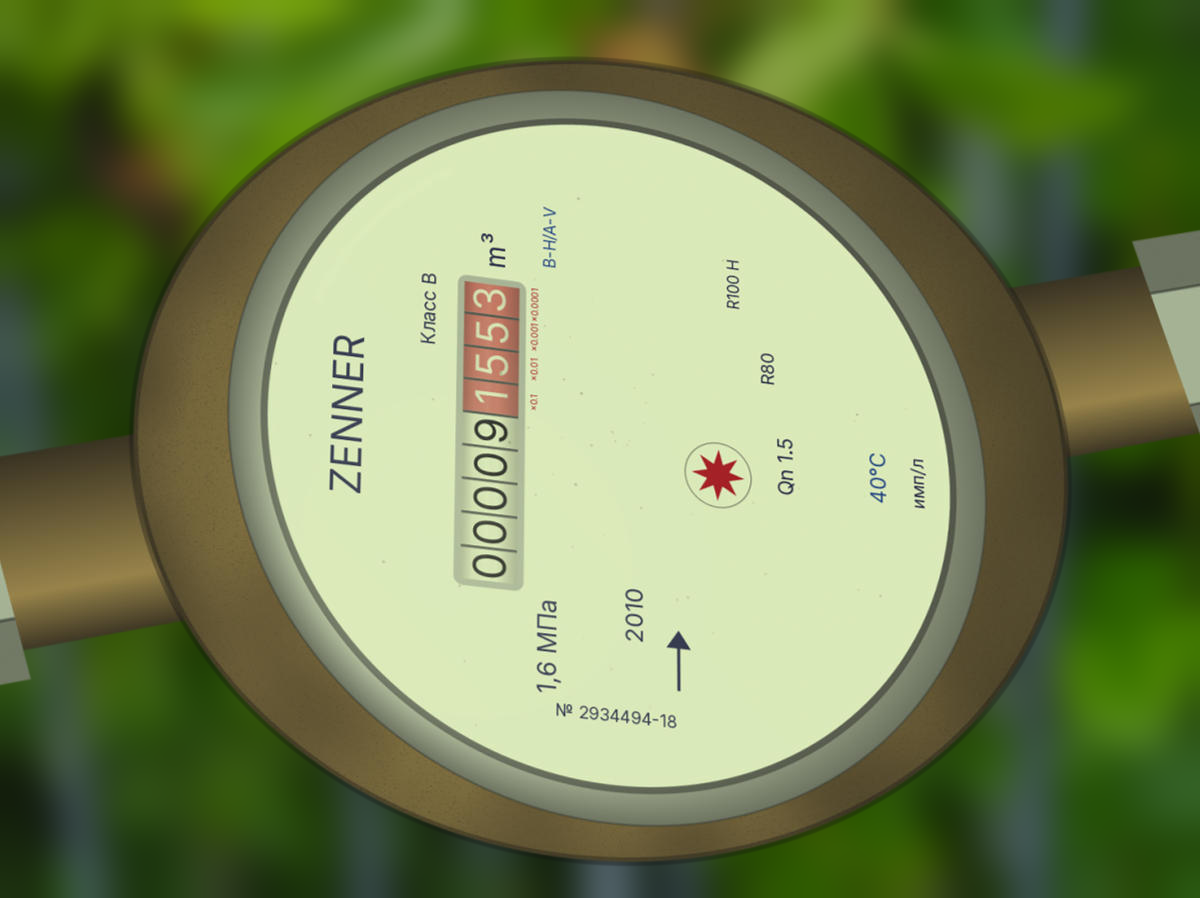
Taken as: {"value": 9.1553, "unit": "m³"}
